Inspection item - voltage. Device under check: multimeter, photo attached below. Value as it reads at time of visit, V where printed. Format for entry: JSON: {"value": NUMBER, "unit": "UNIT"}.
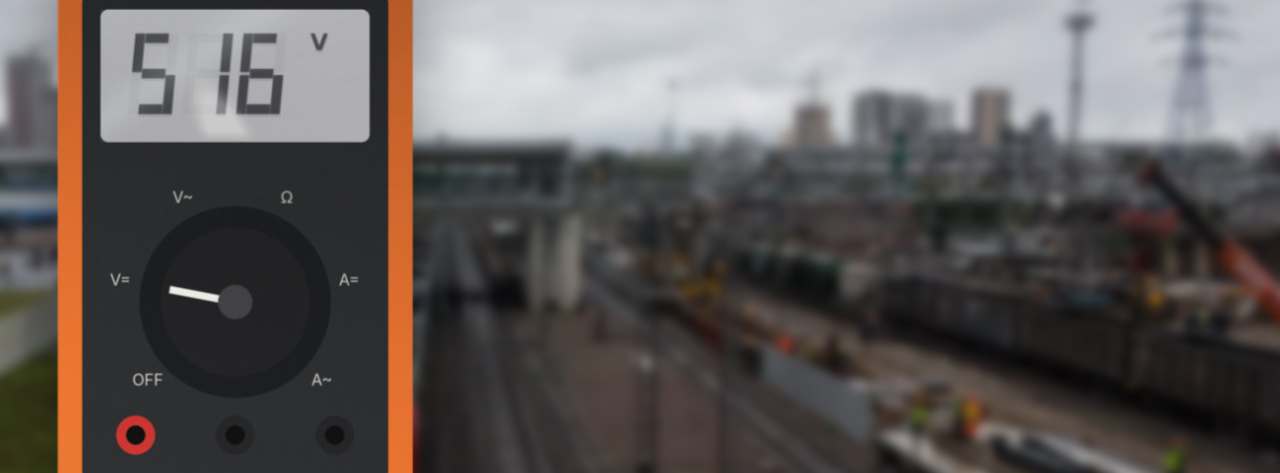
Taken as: {"value": 516, "unit": "V"}
